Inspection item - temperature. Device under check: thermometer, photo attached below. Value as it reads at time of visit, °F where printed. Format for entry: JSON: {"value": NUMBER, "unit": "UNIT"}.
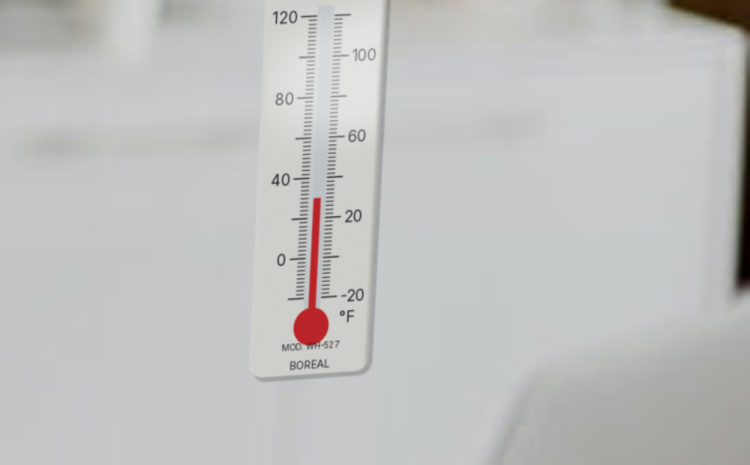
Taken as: {"value": 30, "unit": "°F"}
